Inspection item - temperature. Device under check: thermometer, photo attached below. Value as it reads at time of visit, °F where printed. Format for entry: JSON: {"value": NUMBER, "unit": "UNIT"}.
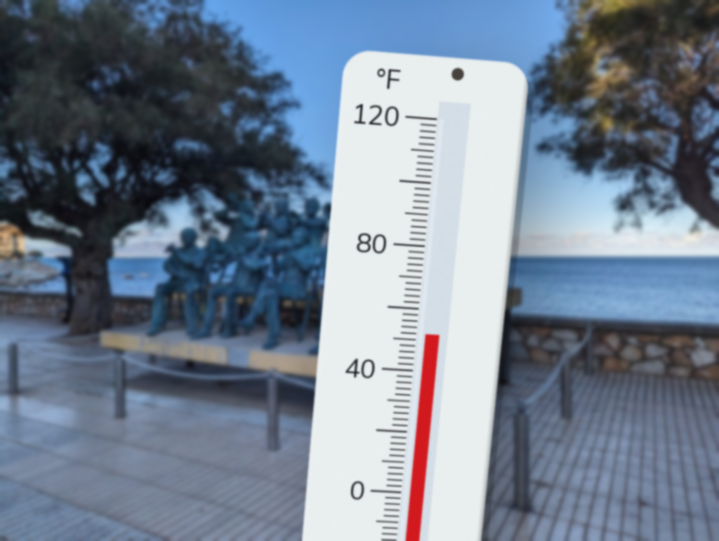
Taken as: {"value": 52, "unit": "°F"}
